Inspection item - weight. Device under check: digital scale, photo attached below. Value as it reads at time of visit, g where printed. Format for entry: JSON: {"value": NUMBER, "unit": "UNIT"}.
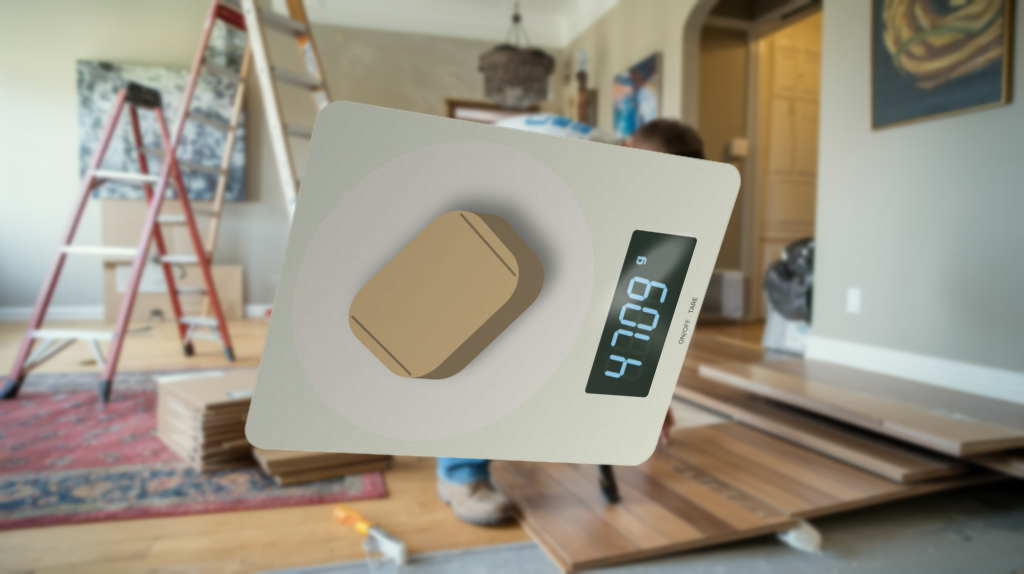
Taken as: {"value": 4709, "unit": "g"}
